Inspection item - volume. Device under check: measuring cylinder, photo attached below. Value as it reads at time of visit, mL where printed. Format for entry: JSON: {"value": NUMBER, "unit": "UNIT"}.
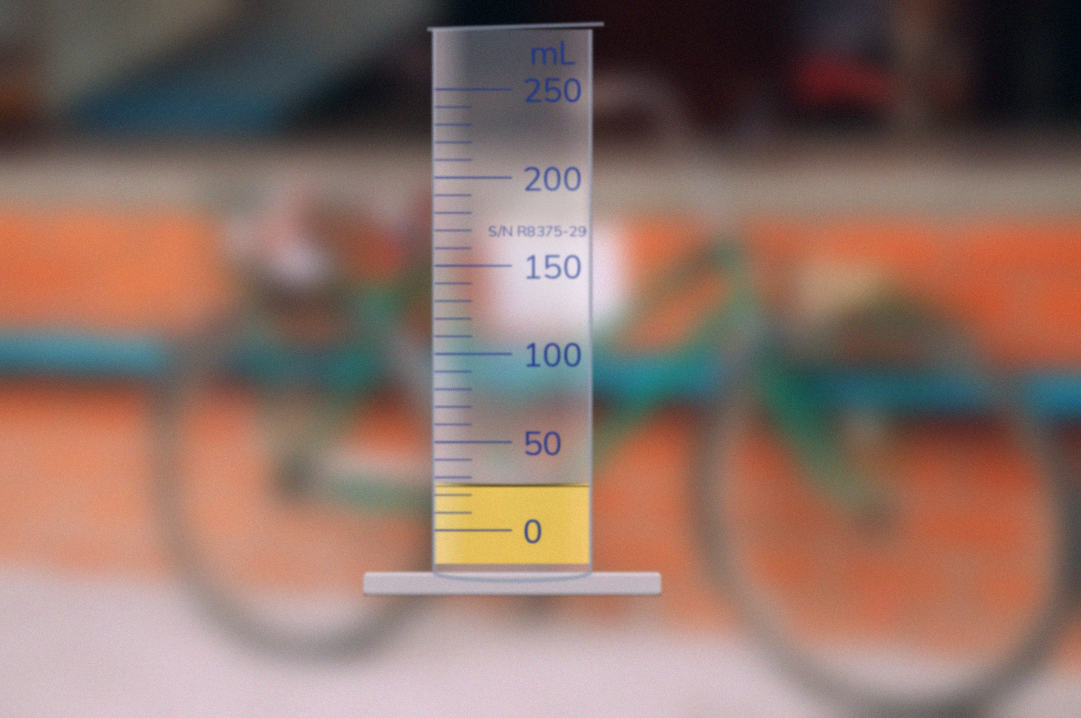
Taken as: {"value": 25, "unit": "mL"}
